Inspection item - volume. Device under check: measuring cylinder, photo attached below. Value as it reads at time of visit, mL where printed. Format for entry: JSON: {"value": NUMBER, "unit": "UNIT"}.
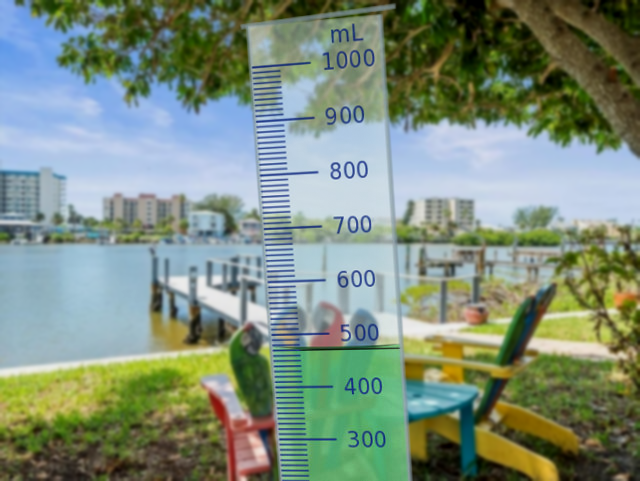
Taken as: {"value": 470, "unit": "mL"}
